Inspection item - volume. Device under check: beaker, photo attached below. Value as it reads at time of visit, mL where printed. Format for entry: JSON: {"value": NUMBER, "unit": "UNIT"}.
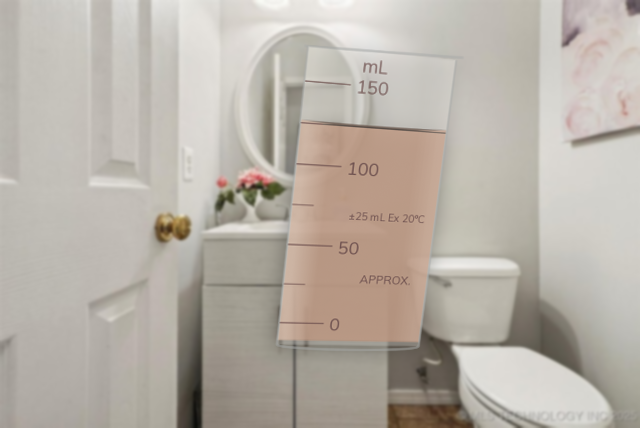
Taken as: {"value": 125, "unit": "mL"}
